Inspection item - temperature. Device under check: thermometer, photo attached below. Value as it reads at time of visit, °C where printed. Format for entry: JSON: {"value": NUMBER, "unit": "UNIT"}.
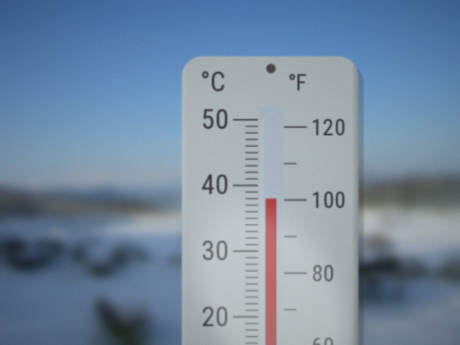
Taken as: {"value": 38, "unit": "°C"}
